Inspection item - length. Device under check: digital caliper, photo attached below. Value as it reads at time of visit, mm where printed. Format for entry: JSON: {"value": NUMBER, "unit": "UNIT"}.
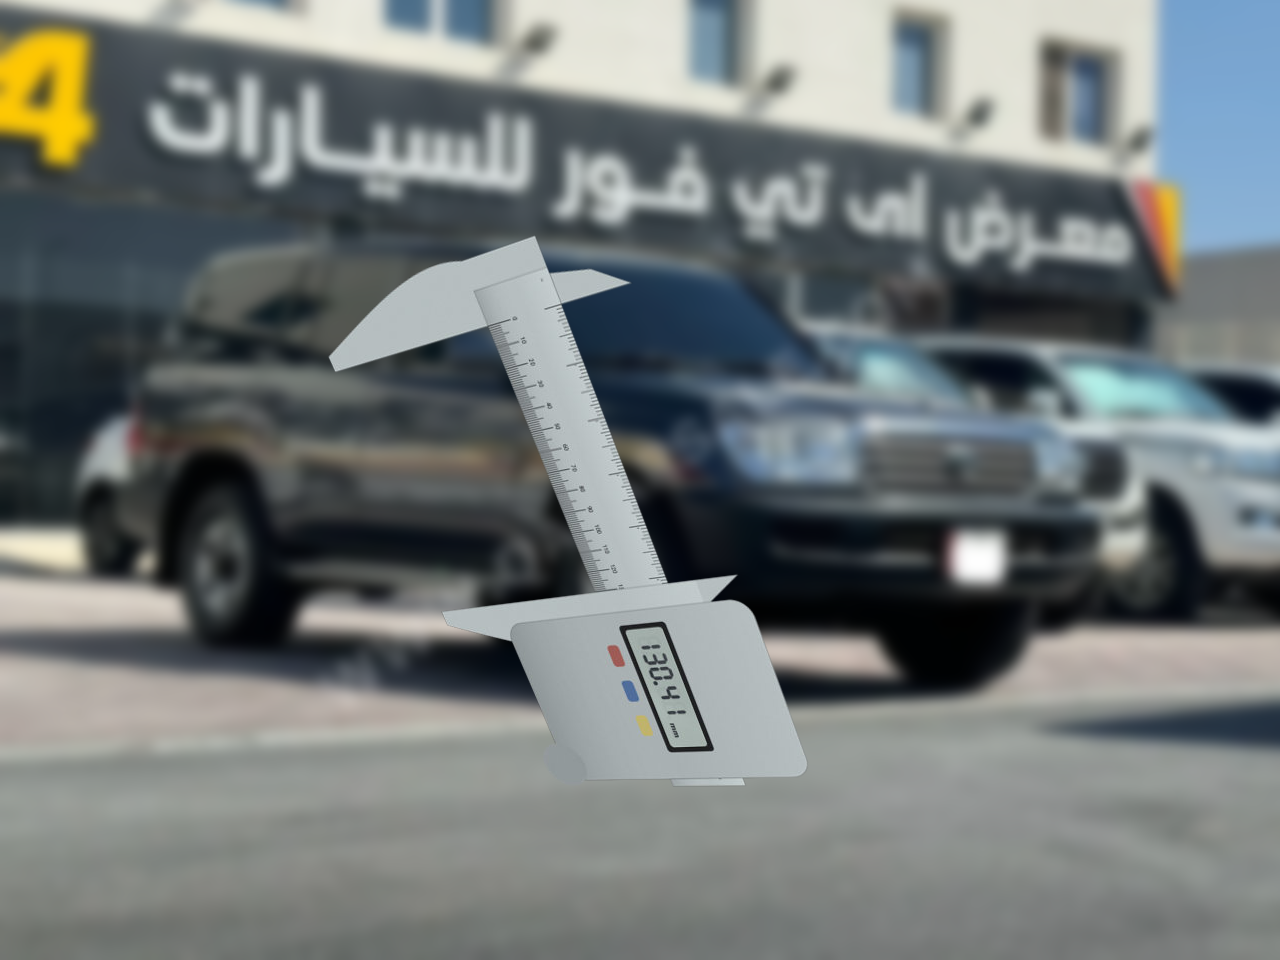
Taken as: {"value": 130.41, "unit": "mm"}
